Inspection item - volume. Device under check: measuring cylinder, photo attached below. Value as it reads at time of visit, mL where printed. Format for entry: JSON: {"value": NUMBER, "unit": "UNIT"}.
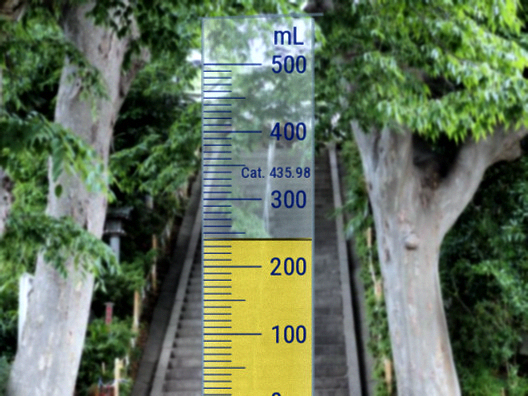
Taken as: {"value": 240, "unit": "mL"}
